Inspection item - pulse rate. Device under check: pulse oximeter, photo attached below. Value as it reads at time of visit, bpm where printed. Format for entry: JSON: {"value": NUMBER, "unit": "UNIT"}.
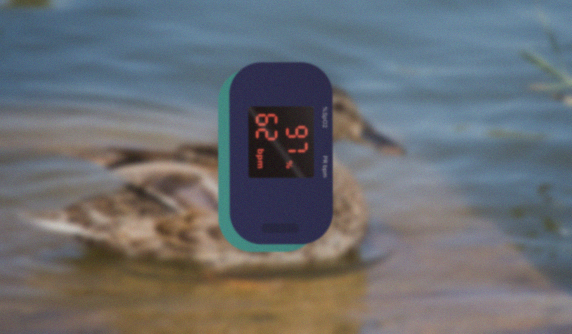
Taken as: {"value": 62, "unit": "bpm"}
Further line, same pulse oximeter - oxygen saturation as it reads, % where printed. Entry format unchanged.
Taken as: {"value": 97, "unit": "%"}
